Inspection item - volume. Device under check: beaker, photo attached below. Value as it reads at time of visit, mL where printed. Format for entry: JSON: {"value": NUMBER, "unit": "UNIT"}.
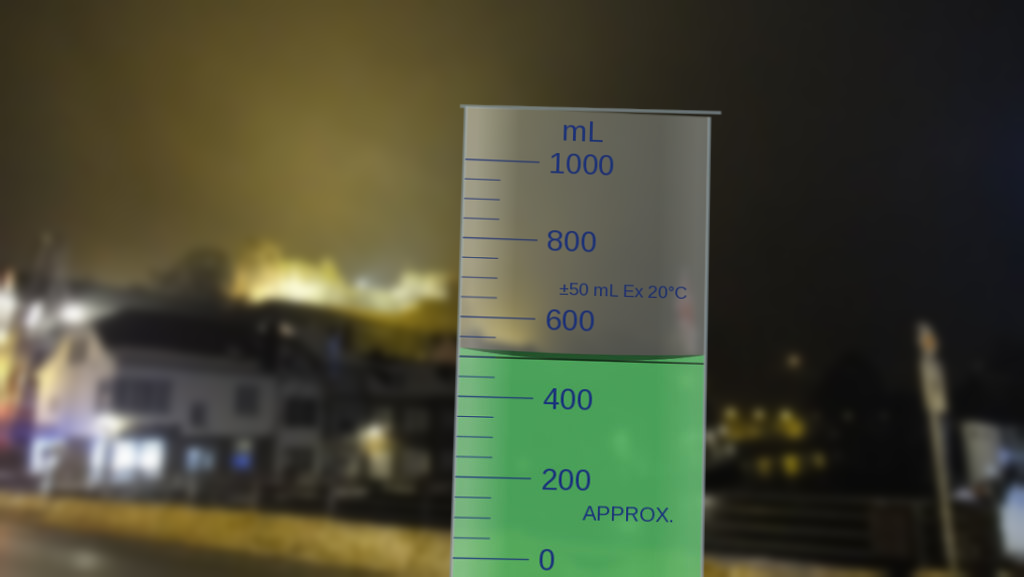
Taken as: {"value": 500, "unit": "mL"}
